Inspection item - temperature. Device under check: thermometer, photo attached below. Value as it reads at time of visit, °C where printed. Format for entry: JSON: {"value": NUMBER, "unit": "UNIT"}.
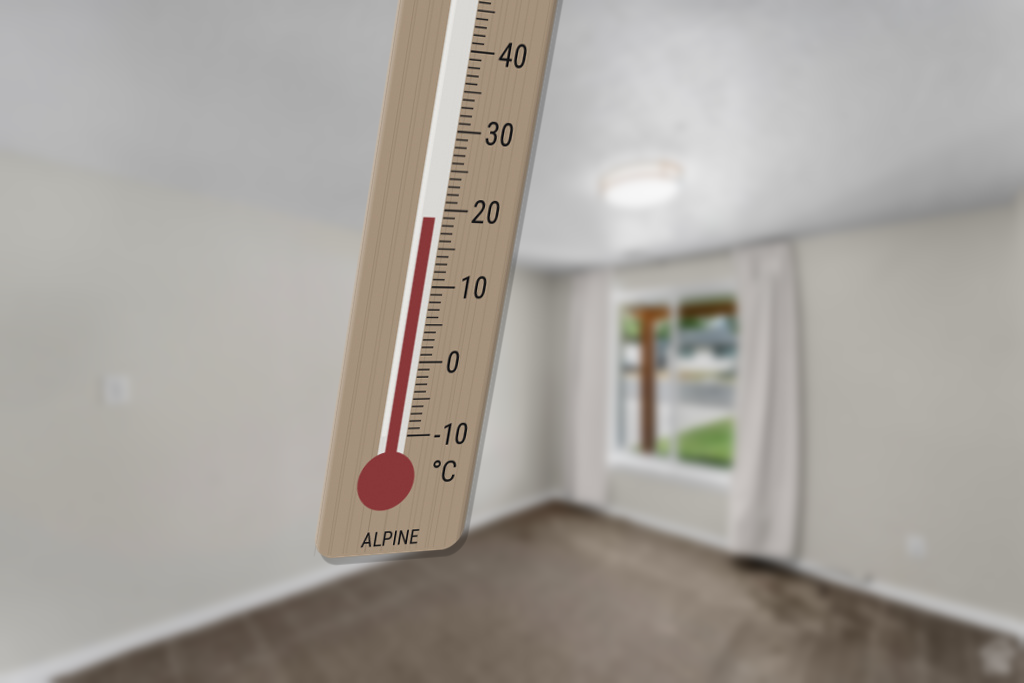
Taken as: {"value": 19, "unit": "°C"}
